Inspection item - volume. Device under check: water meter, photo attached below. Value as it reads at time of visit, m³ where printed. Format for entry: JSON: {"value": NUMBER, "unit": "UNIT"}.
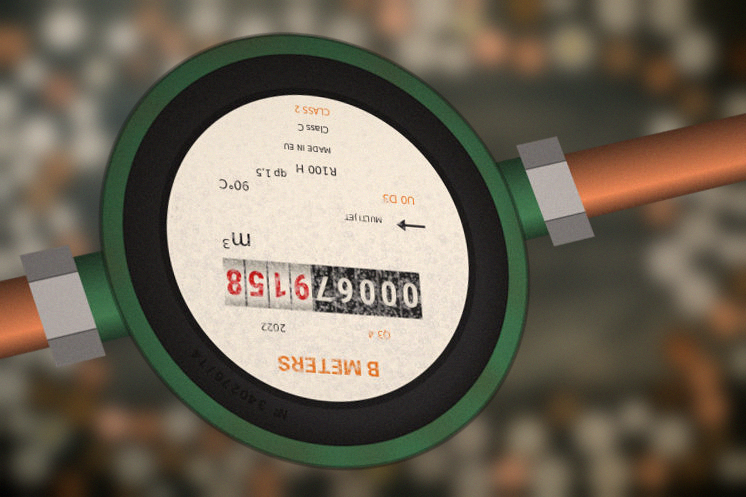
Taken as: {"value": 67.9158, "unit": "m³"}
